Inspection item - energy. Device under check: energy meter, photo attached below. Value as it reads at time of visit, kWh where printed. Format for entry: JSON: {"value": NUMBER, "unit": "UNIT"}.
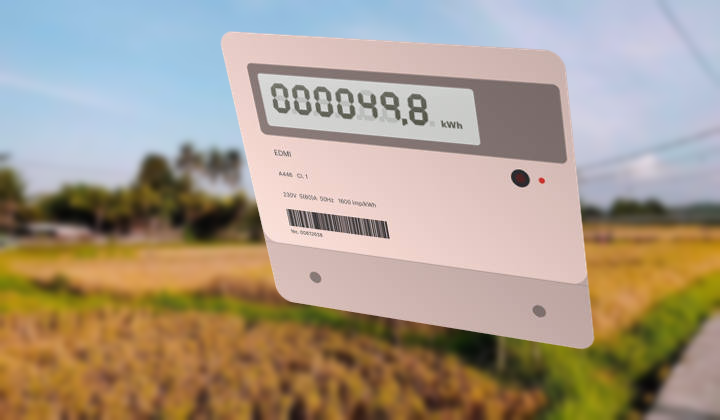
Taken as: {"value": 49.8, "unit": "kWh"}
